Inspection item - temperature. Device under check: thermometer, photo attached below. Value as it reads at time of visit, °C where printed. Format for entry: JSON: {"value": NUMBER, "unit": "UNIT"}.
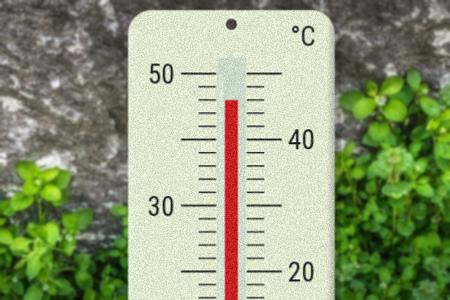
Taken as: {"value": 46, "unit": "°C"}
